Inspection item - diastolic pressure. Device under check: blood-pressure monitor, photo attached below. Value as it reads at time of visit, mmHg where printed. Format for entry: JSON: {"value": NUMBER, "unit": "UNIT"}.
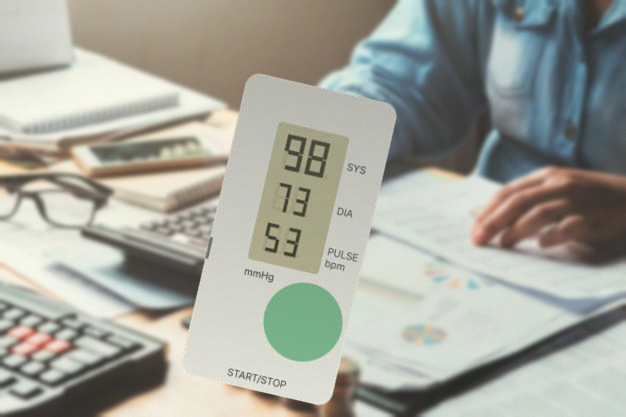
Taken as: {"value": 73, "unit": "mmHg"}
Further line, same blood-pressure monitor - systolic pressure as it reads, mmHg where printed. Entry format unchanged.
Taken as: {"value": 98, "unit": "mmHg"}
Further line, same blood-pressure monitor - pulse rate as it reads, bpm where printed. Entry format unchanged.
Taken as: {"value": 53, "unit": "bpm"}
